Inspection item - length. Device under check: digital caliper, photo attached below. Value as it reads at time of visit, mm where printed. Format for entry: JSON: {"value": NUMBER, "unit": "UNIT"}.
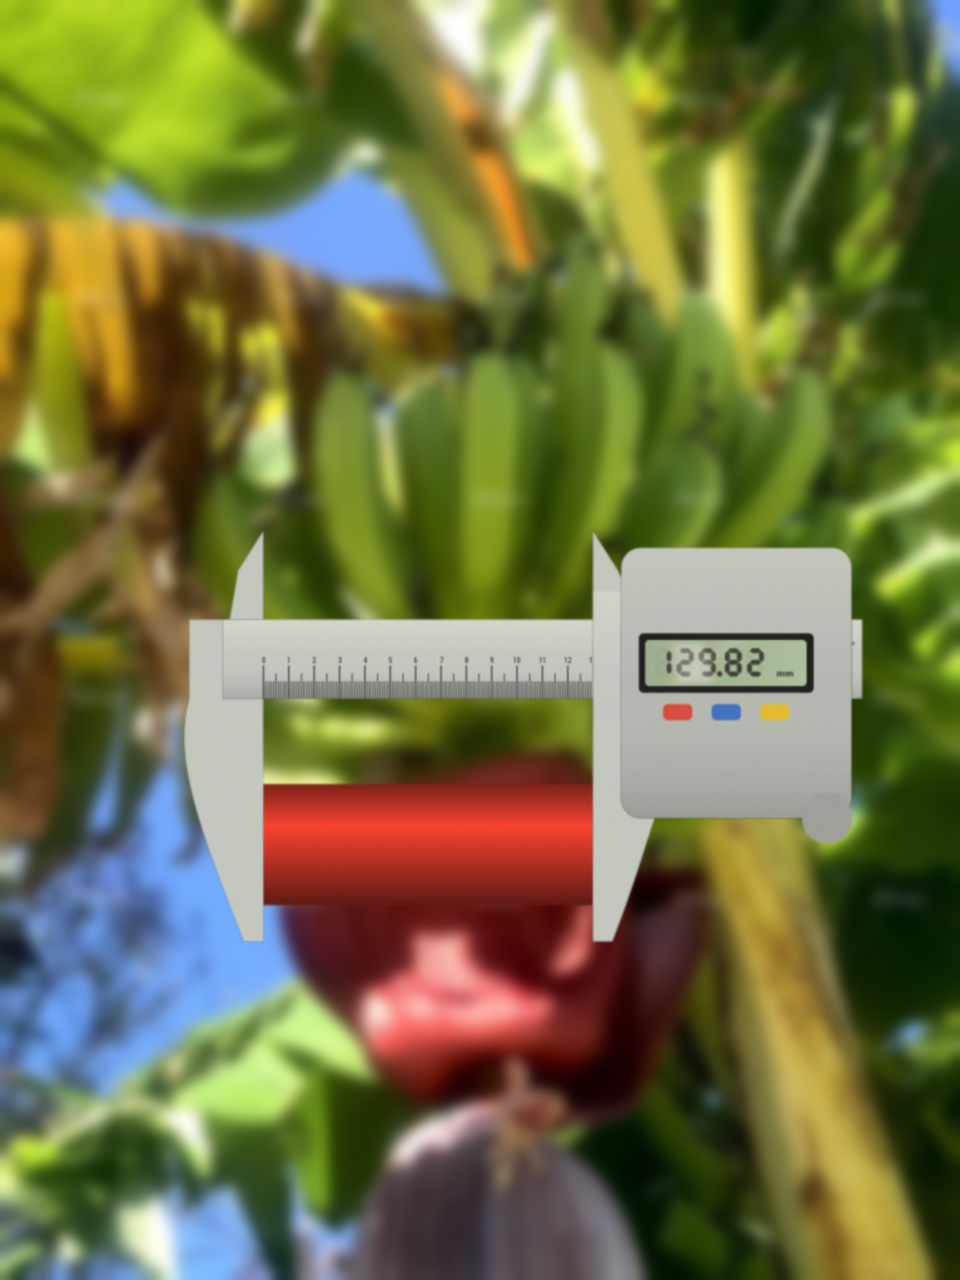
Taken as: {"value": 129.82, "unit": "mm"}
